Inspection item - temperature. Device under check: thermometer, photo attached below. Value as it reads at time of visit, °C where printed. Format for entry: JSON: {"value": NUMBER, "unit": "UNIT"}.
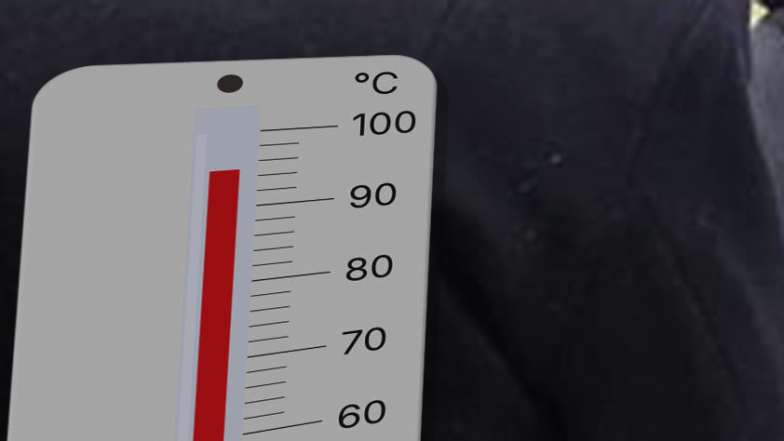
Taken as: {"value": 95, "unit": "°C"}
